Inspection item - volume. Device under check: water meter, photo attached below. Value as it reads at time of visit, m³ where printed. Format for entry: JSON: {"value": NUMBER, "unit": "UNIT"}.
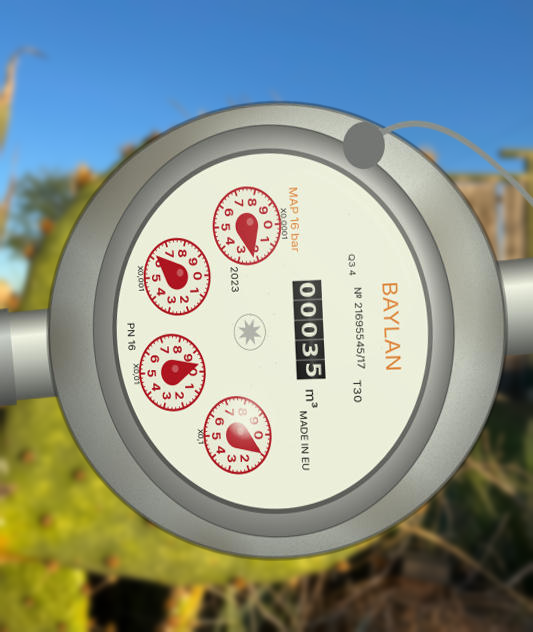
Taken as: {"value": 35.0962, "unit": "m³"}
